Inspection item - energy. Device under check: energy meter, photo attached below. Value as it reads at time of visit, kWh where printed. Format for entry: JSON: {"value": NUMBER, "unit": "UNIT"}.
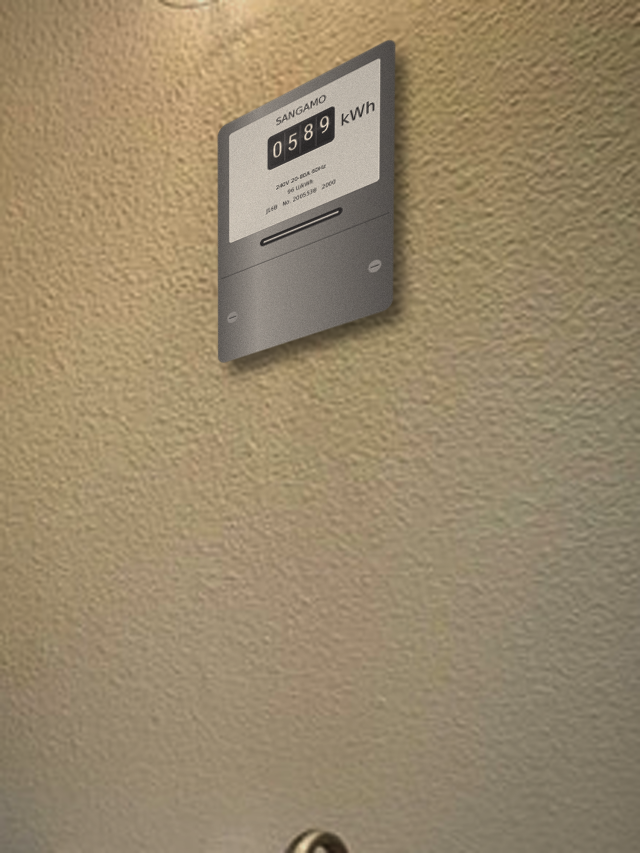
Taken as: {"value": 589, "unit": "kWh"}
